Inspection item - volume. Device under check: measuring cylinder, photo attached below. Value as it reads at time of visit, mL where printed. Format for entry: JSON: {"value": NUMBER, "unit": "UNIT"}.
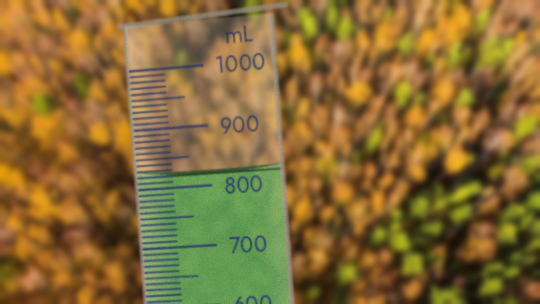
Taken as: {"value": 820, "unit": "mL"}
